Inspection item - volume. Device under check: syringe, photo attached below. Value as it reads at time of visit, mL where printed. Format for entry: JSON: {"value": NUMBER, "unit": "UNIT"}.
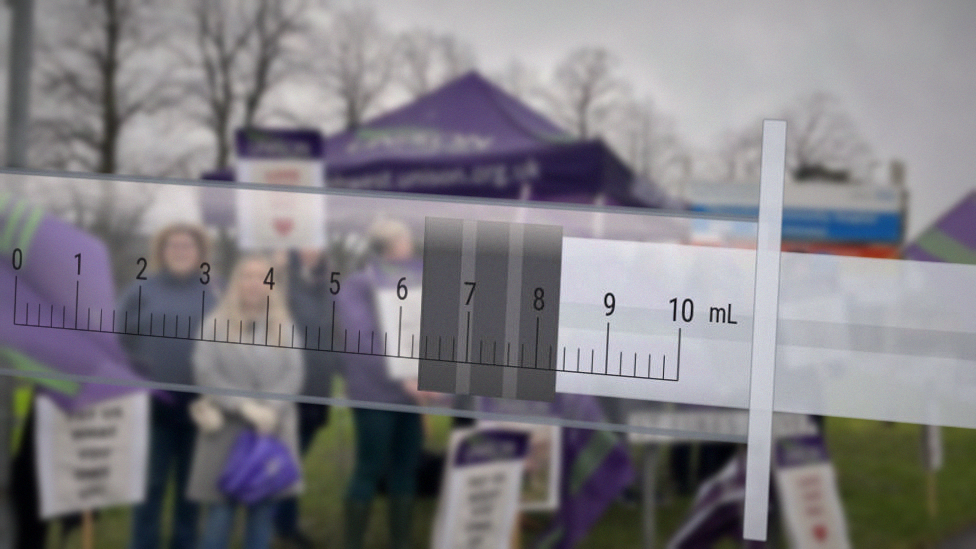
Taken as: {"value": 6.3, "unit": "mL"}
